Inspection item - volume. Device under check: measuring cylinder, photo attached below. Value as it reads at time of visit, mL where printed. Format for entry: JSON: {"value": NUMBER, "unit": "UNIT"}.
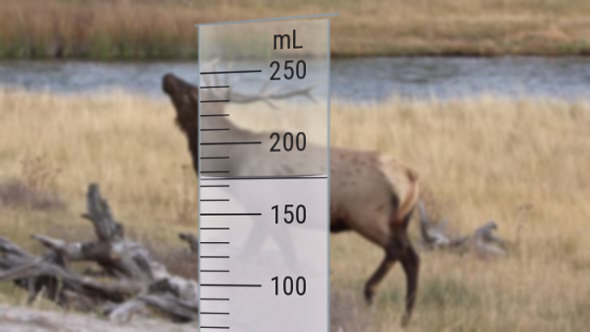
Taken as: {"value": 175, "unit": "mL"}
